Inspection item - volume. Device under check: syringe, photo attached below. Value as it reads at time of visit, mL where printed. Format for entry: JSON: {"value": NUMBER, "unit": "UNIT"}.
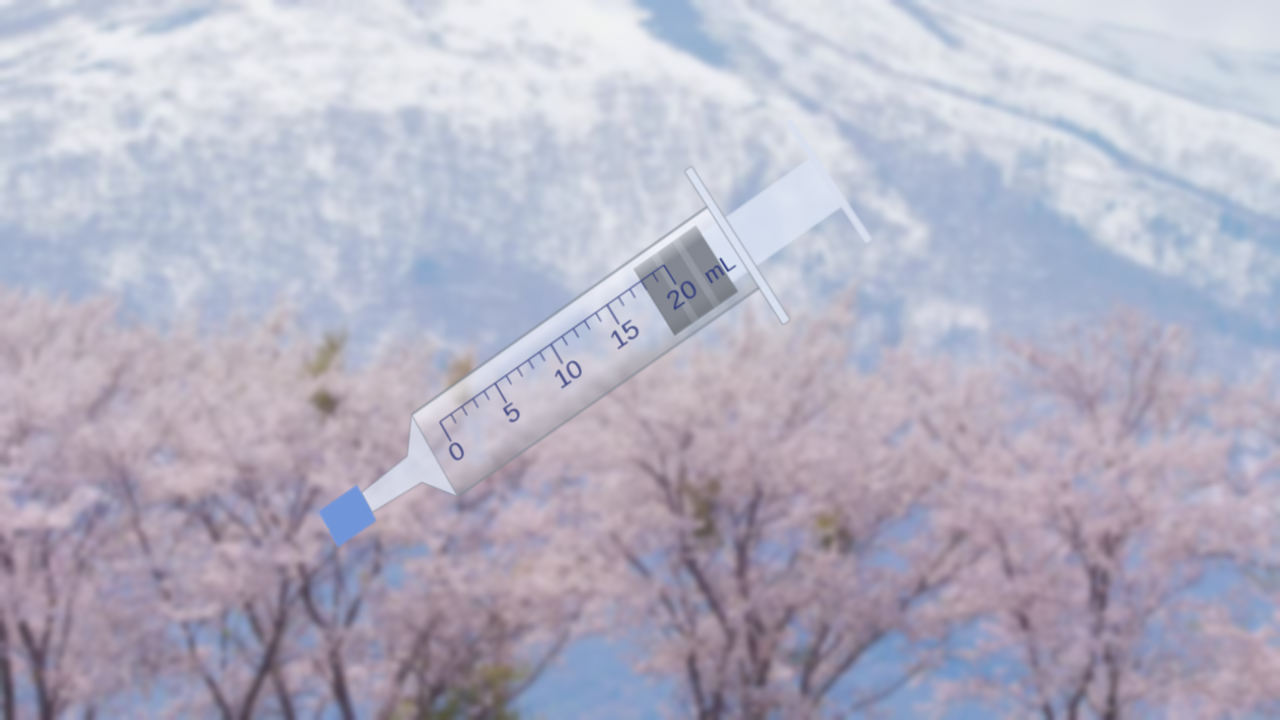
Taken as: {"value": 18, "unit": "mL"}
